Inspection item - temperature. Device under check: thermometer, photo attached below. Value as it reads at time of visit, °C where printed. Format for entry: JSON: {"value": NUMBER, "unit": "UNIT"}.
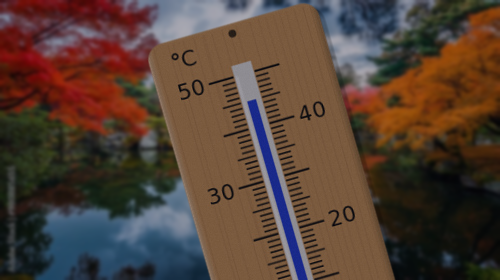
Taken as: {"value": 45, "unit": "°C"}
